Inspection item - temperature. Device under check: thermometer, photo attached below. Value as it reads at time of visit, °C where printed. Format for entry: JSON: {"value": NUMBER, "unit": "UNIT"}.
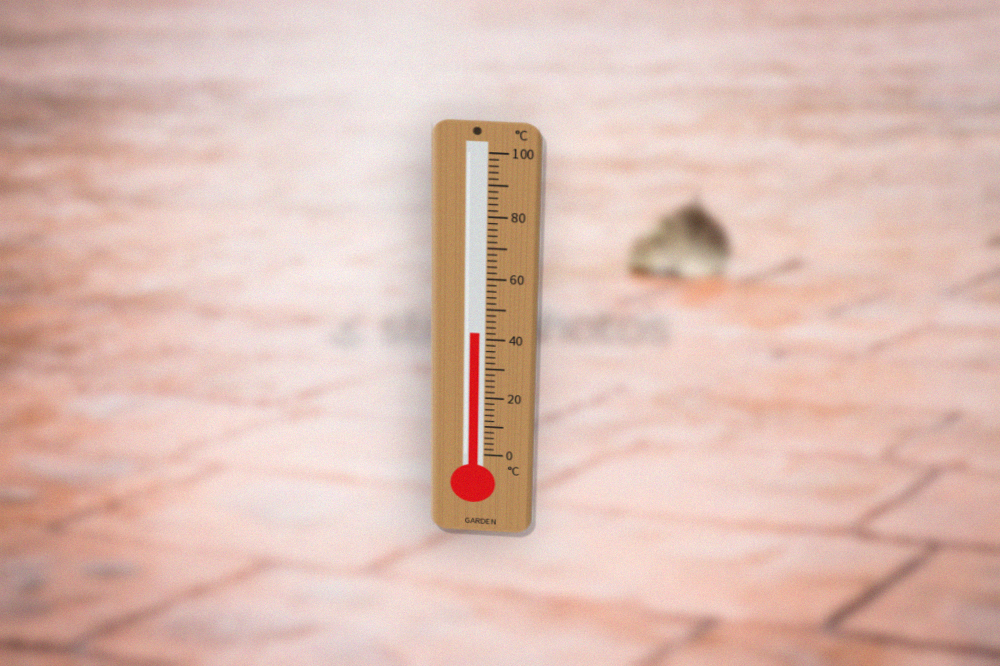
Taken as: {"value": 42, "unit": "°C"}
